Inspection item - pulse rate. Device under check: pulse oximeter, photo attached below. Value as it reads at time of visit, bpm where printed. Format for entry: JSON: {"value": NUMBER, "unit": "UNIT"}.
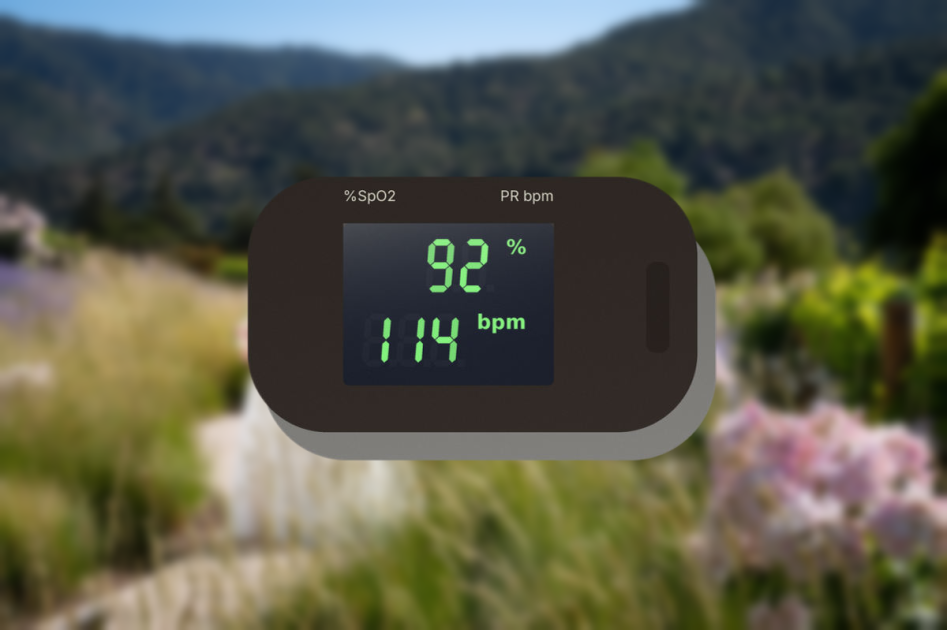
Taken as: {"value": 114, "unit": "bpm"}
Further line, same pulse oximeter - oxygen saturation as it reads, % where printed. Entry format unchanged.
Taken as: {"value": 92, "unit": "%"}
